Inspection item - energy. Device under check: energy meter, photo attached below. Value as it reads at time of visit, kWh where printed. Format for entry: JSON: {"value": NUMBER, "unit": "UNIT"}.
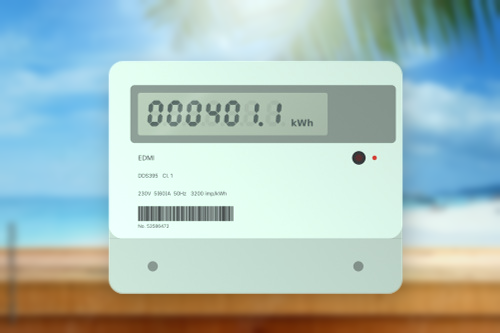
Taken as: {"value": 401.1, "unit": "kWh"}
